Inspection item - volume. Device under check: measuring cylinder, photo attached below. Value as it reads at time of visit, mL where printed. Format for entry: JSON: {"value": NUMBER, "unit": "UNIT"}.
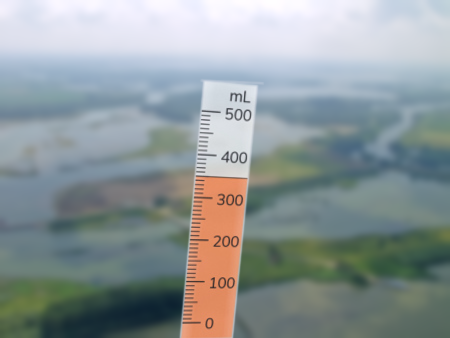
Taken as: {"value": 350, "unit": "mL"}
